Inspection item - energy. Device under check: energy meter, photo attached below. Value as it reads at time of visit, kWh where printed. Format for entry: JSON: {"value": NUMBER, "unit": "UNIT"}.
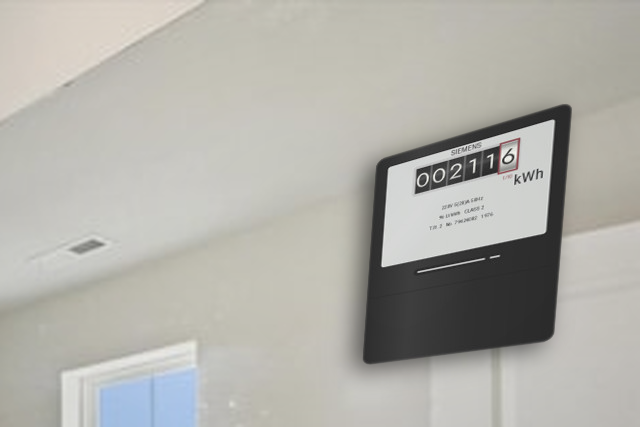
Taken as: {"value": 211.6, "unit": "kWh"}
